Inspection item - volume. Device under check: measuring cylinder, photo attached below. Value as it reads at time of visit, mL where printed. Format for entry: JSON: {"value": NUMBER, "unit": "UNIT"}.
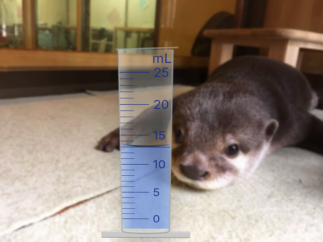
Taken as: {"value": 13, "unit": "mL"}
